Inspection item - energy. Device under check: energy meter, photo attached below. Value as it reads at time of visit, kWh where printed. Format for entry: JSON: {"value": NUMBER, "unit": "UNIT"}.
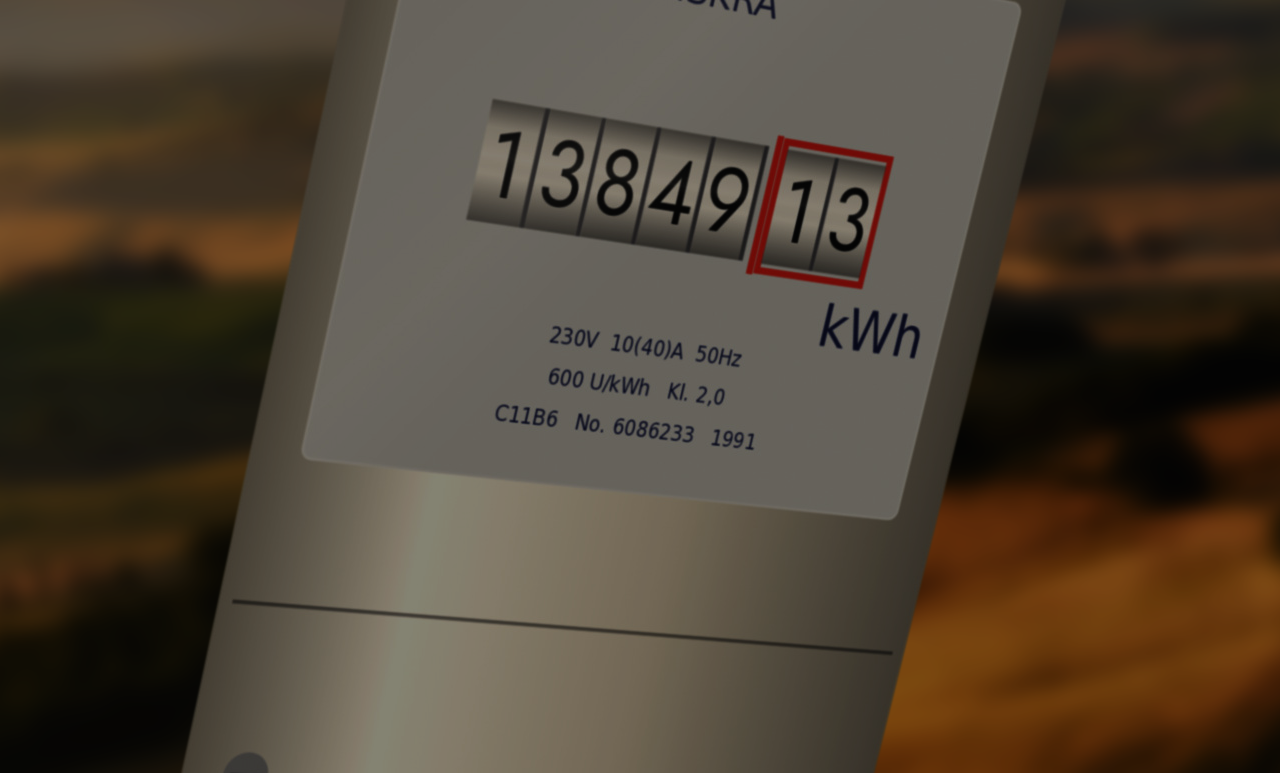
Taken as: {"value": 13849.13, "unit": "kWh"}
